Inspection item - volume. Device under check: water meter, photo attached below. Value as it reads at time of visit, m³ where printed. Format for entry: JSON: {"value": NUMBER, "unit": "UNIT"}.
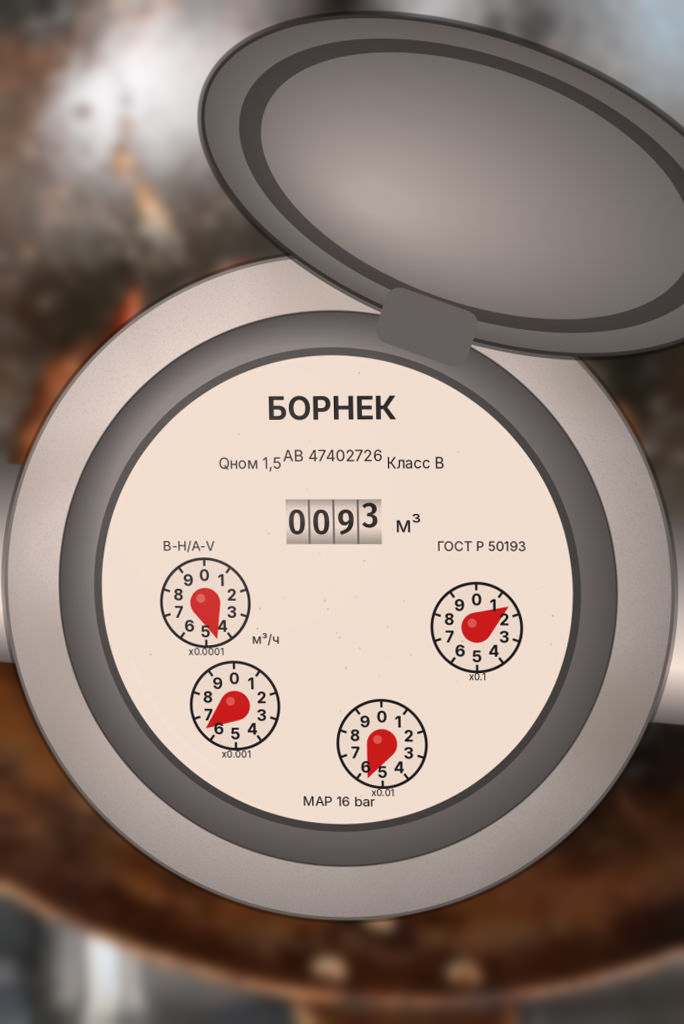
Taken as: {"value": 93.1564, "unit": "m³"}
